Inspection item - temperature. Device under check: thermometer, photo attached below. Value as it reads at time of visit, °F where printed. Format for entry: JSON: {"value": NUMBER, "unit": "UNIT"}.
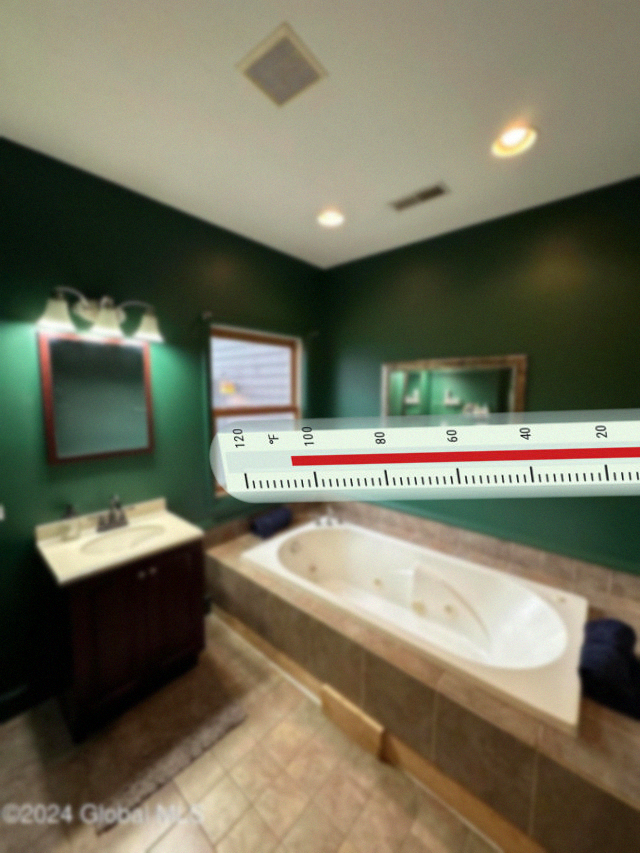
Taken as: {"value": 106, "unit": "°F"}
